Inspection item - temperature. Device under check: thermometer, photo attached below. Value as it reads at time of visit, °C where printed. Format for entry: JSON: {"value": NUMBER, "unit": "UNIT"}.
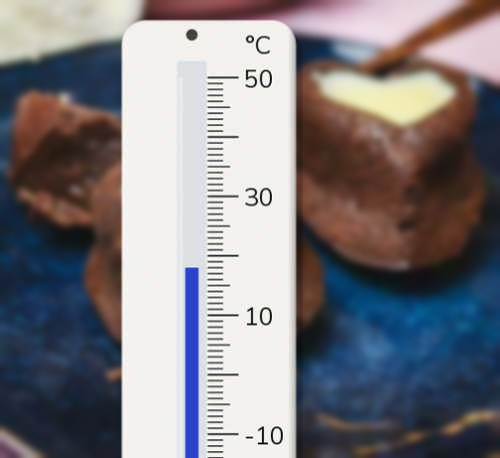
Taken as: {"value": 18, "unit": "°C"}
